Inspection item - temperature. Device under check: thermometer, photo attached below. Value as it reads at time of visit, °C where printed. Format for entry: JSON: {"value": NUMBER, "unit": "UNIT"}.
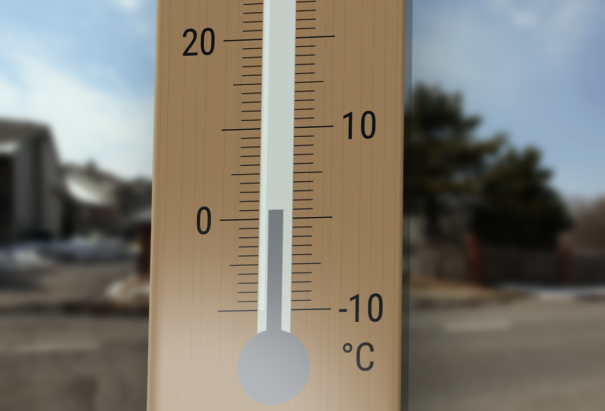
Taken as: {"value": 1, "unit": "°C"}
